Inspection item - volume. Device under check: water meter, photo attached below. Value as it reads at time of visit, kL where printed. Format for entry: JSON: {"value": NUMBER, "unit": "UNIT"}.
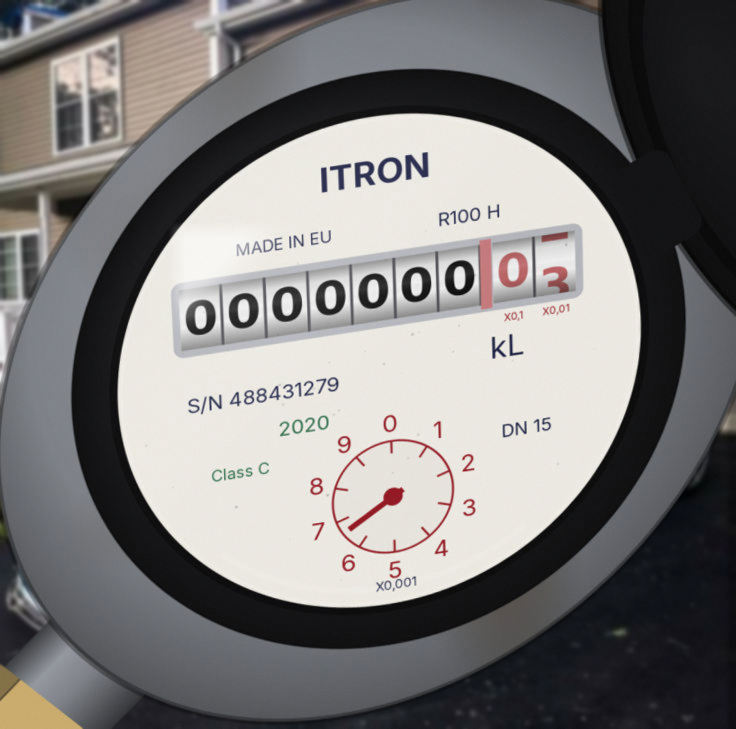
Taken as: {"value": 0.026, "unit": "kL"}
